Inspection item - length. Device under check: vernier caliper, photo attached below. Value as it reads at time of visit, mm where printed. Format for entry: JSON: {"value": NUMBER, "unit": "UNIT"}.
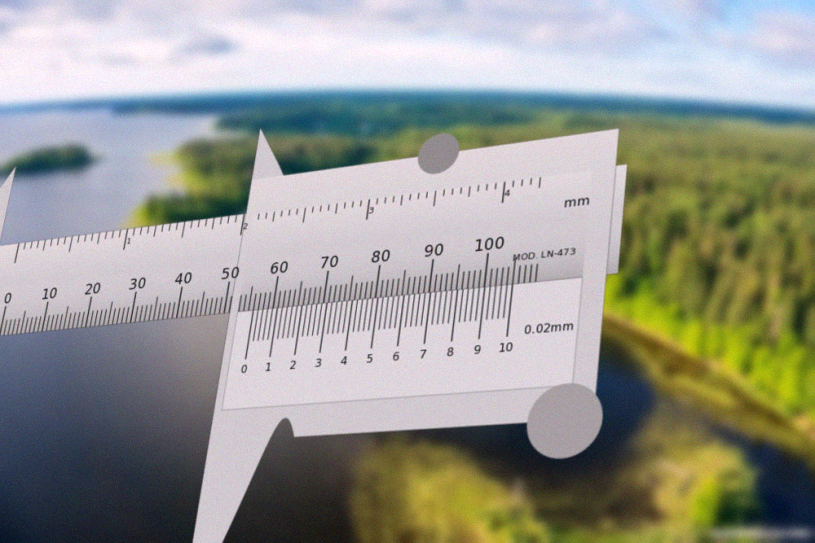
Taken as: {"value": 56.0, "unit": "mm"}
